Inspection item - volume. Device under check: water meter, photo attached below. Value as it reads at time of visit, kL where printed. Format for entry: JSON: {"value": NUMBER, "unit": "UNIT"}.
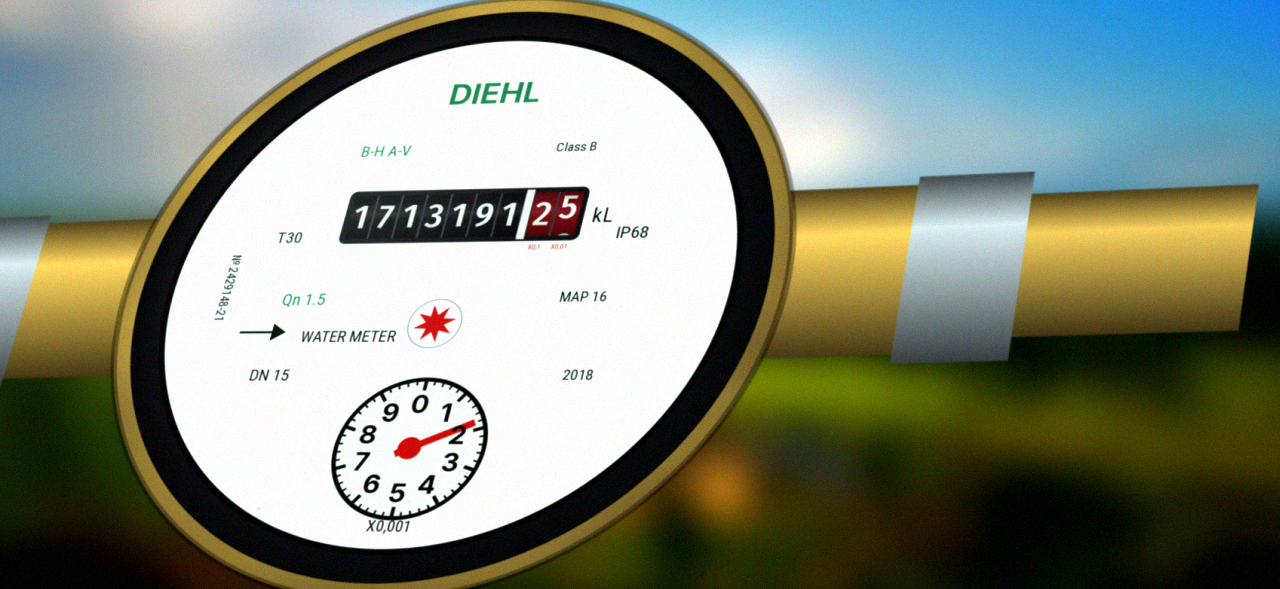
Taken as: {"value": 1713191.251, "unit": "kL"}
